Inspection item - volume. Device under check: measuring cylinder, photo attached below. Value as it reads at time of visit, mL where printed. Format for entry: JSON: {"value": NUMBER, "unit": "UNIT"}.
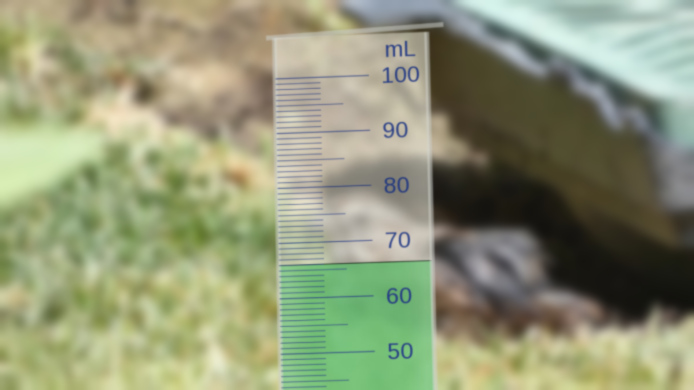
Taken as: {"value": 66, "unit": "mL"}
